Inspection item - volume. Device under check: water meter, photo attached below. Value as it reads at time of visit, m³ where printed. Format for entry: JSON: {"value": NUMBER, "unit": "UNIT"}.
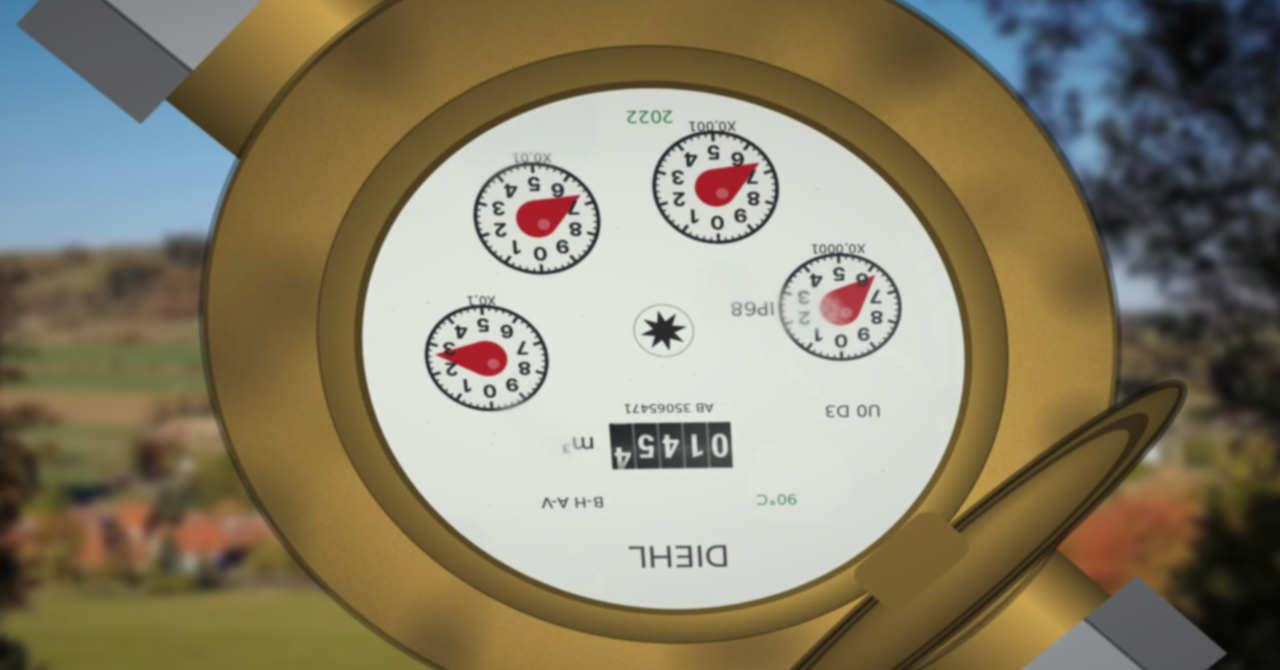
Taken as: {"value": 1454.2666, "unit": "m³"}
